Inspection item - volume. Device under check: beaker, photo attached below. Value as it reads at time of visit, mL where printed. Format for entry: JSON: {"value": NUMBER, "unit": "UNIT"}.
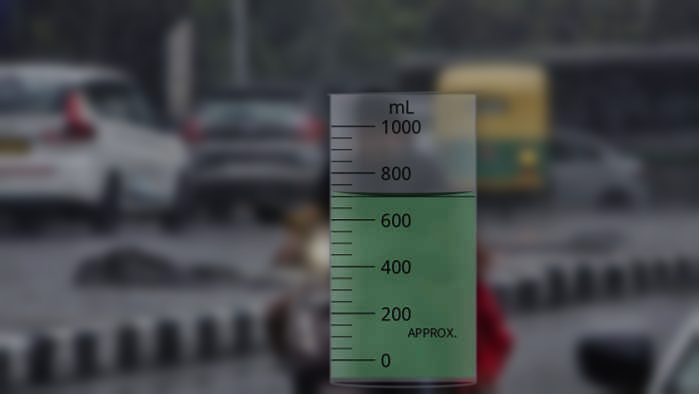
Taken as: {"value": 700, "unit": "mL"}
